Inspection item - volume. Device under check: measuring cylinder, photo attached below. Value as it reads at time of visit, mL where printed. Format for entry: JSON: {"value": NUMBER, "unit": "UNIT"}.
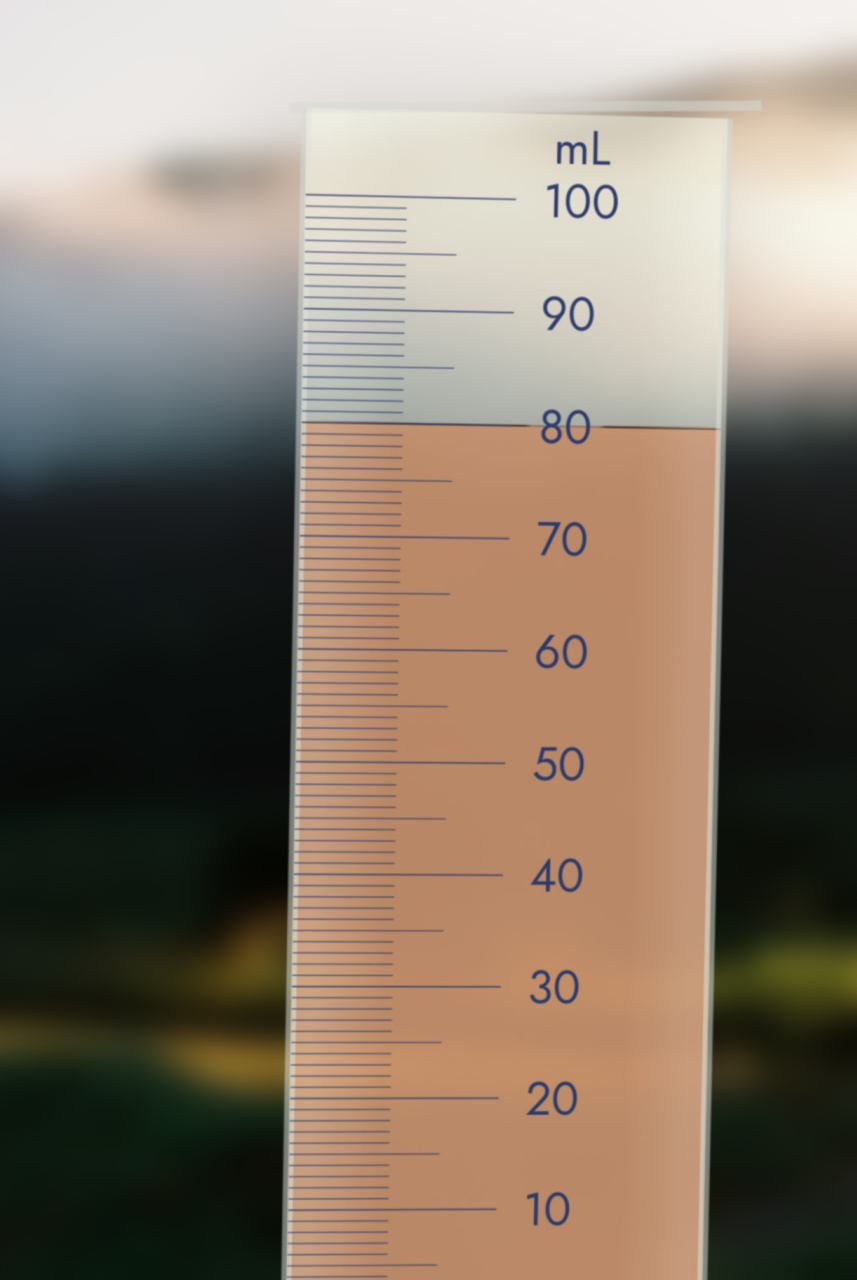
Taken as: {"value": 80, "unit": "mL"}
